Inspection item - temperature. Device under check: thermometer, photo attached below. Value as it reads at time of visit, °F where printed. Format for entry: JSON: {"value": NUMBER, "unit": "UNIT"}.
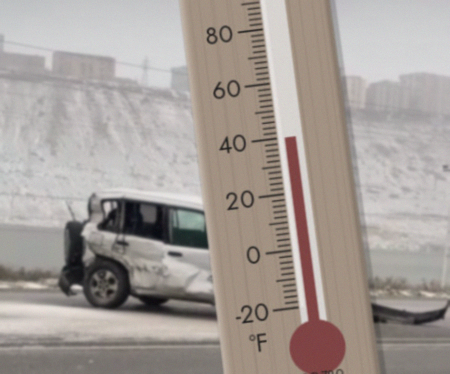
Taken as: {"value": 40, "unit": "°F"}
